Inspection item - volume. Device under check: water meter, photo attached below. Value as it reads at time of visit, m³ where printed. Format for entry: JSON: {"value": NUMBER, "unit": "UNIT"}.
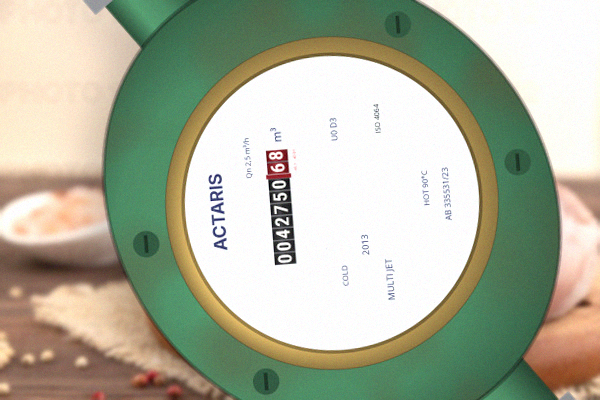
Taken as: {"value": 42750.68, "unit": "m³"}
